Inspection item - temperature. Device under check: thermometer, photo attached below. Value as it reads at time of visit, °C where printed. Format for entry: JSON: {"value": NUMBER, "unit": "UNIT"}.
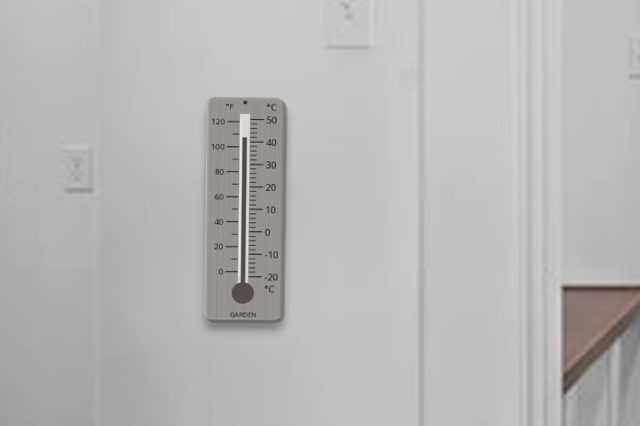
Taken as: {"value": 42, "unit": "°C"}
